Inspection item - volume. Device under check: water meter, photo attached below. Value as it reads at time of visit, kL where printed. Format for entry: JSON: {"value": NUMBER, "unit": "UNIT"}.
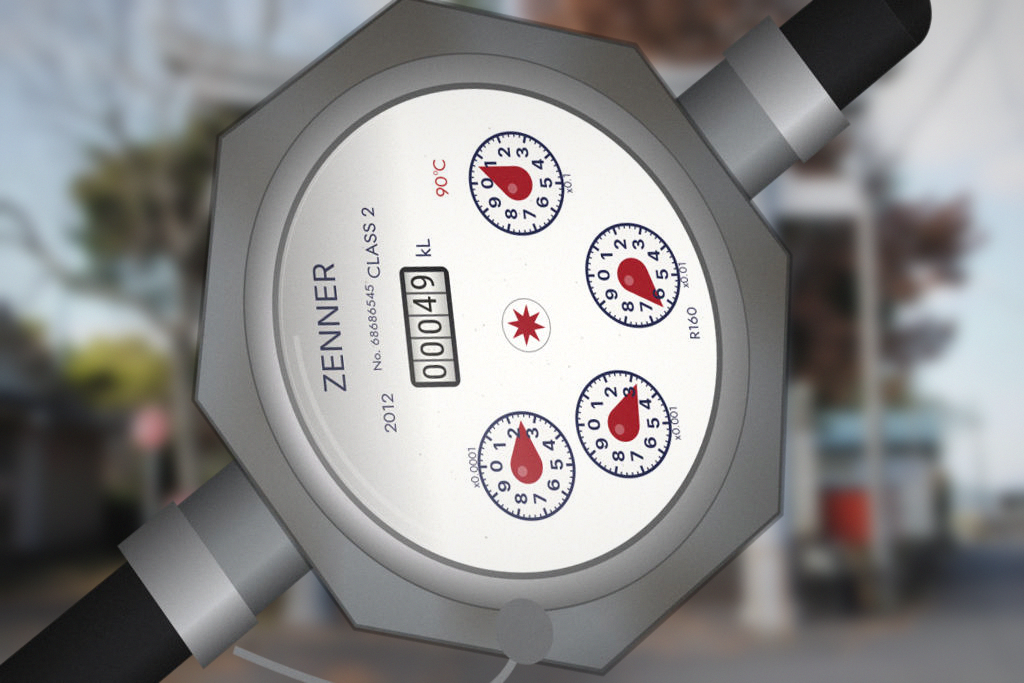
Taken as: {"value": 49.0632, "unit": "kL"}
